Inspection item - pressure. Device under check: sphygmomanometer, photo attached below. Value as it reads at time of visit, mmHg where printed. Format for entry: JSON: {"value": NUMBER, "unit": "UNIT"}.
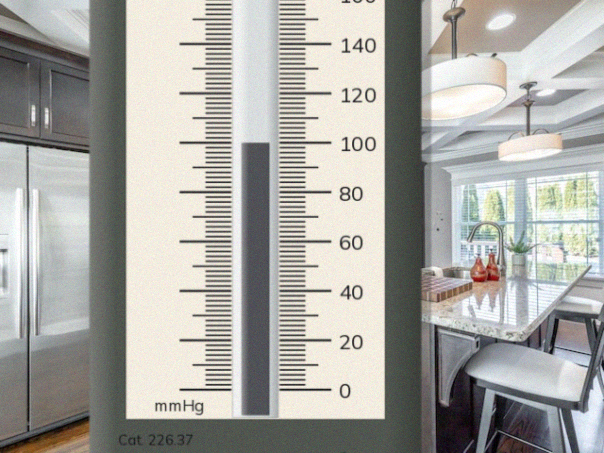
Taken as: {"value": 100, "unit": "mmHg"}
